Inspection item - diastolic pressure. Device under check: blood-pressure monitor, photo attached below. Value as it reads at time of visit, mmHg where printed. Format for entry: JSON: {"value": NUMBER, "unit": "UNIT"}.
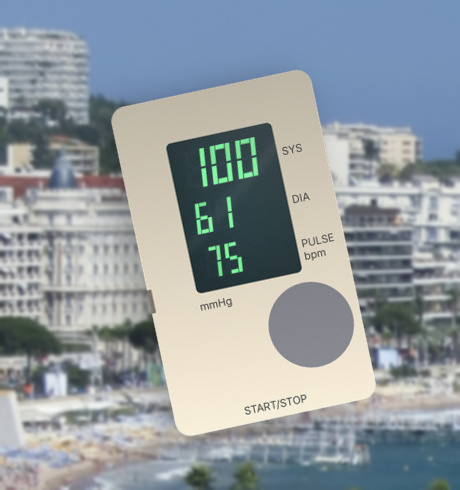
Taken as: {"value": 61, "unit": "mmHg"}
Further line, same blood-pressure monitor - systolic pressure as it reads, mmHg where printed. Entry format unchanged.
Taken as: {"value": 100, "unit": "mmHg"}
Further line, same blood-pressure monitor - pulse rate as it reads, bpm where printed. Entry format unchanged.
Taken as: {"value": 75, "unit": "bpm"}
